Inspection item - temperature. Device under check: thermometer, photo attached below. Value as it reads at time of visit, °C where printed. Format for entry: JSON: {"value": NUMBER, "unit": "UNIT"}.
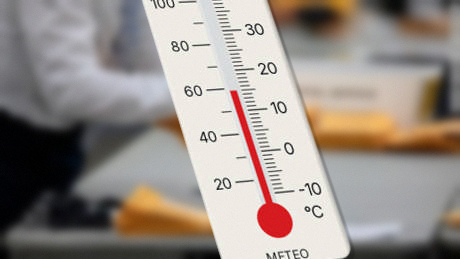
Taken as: {"value": 15, "unit": "°C"}
